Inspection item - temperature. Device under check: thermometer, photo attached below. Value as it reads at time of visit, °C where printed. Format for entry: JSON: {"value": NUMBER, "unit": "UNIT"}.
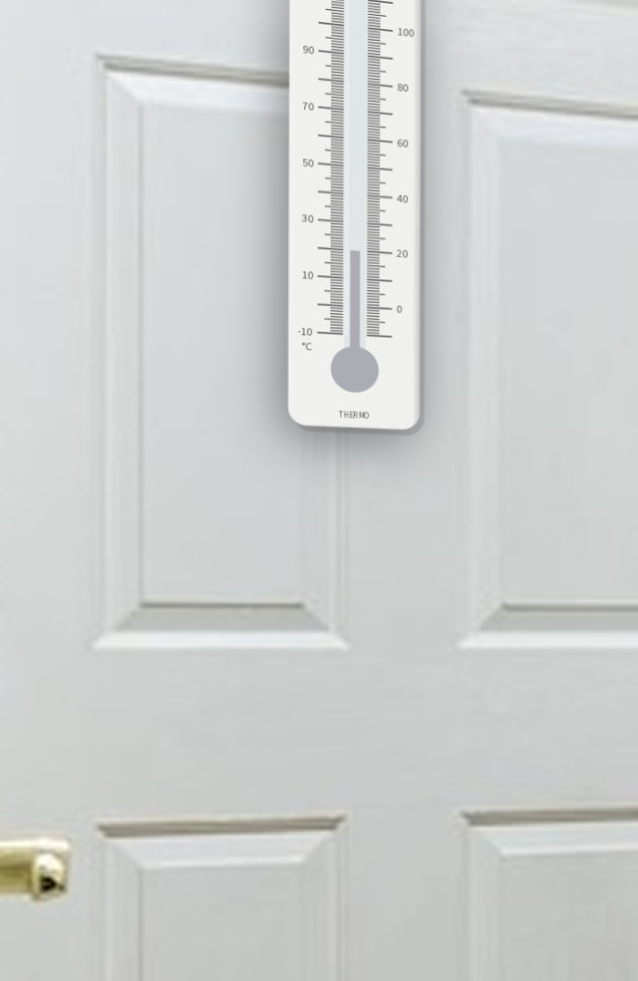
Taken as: {"value": 20, "unit": "°C"}
